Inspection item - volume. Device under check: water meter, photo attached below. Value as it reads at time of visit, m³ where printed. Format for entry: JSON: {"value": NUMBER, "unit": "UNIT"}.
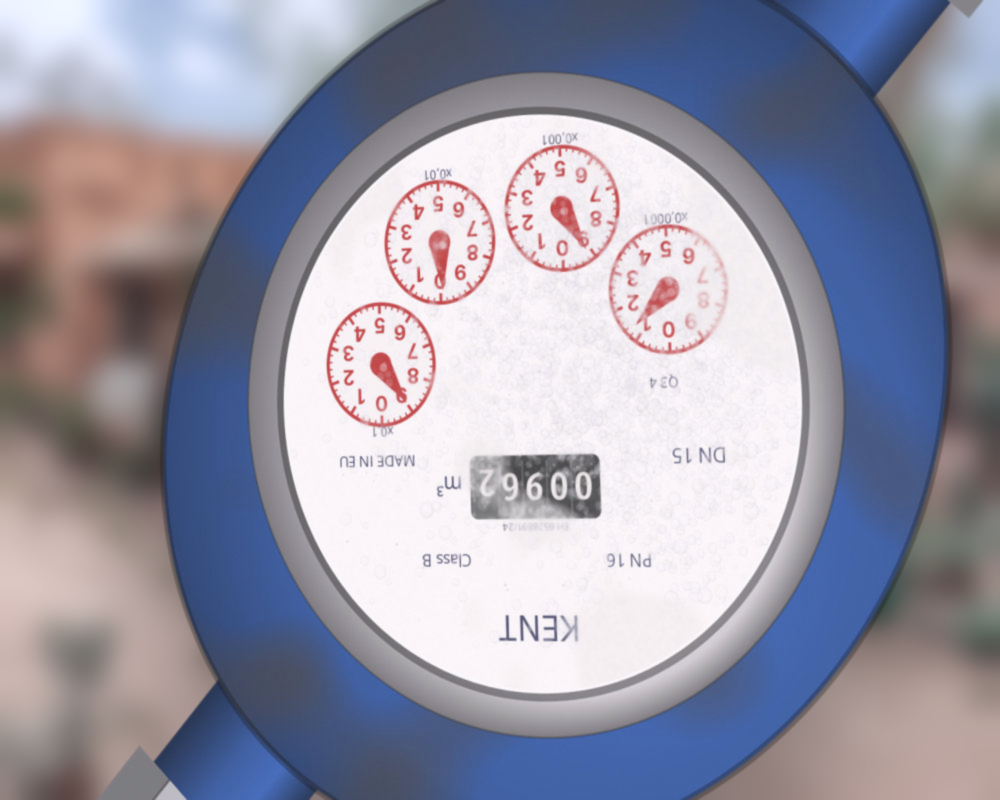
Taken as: {"value": 961.8991, "unit": "m³"}
